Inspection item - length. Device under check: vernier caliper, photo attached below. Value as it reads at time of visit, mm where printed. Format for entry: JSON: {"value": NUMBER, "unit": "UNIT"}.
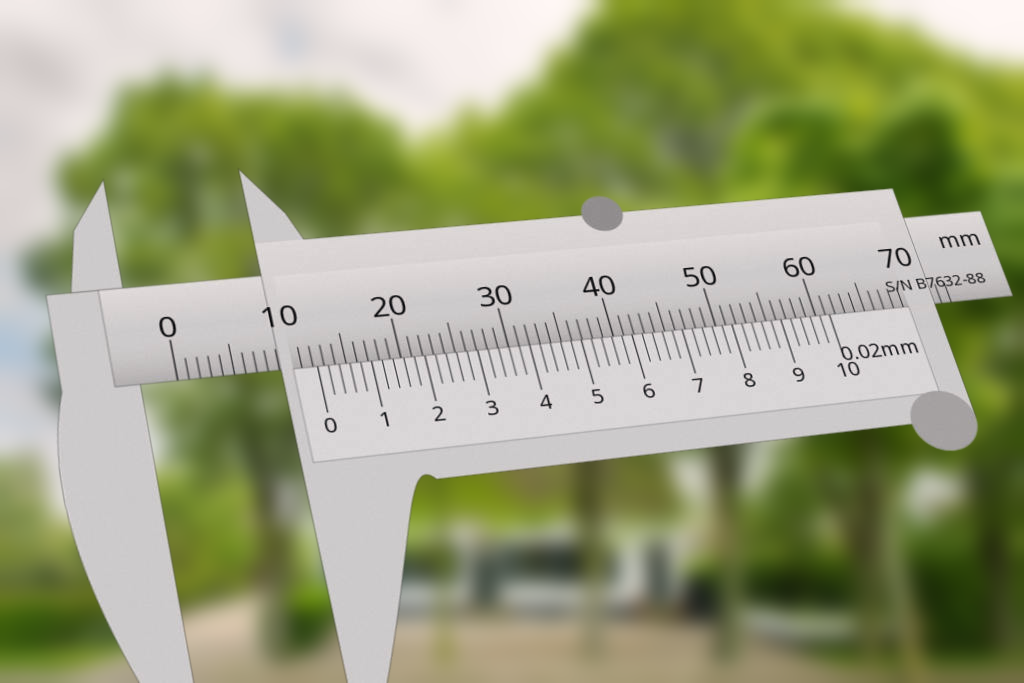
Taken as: {"value": 12.4, "unit": "mm"}
